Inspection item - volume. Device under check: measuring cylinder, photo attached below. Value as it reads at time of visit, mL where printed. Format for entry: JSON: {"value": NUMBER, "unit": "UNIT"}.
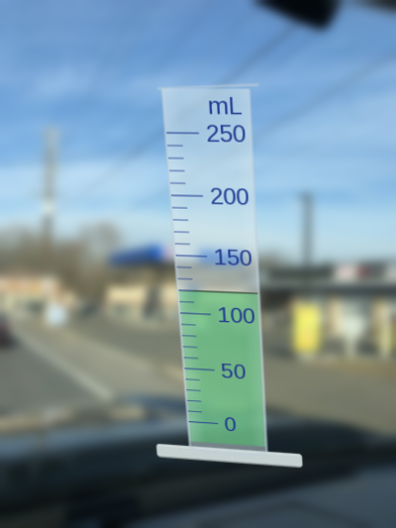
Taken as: {"value": 120, "unit": "mL"}
